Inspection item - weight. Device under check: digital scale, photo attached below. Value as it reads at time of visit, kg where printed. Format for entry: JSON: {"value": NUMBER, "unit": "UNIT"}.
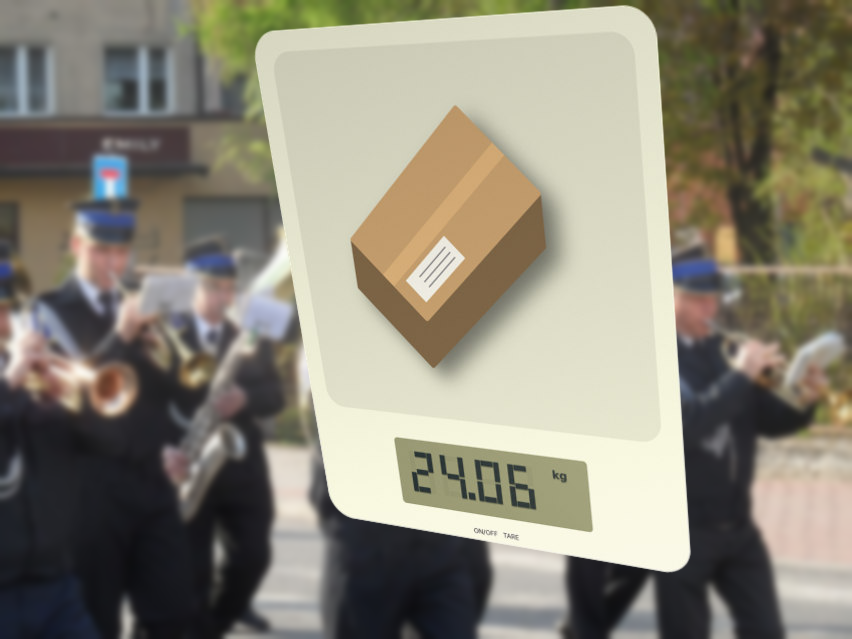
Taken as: {"value": 24.06, "unit": "kg"}
